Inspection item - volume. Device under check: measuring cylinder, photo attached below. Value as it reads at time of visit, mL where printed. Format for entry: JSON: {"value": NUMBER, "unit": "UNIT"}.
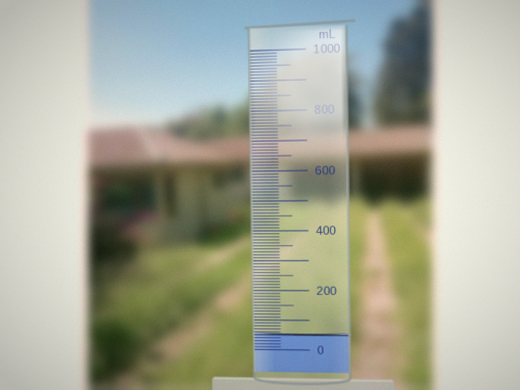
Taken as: {"value": 50, "unit": "mL"}
